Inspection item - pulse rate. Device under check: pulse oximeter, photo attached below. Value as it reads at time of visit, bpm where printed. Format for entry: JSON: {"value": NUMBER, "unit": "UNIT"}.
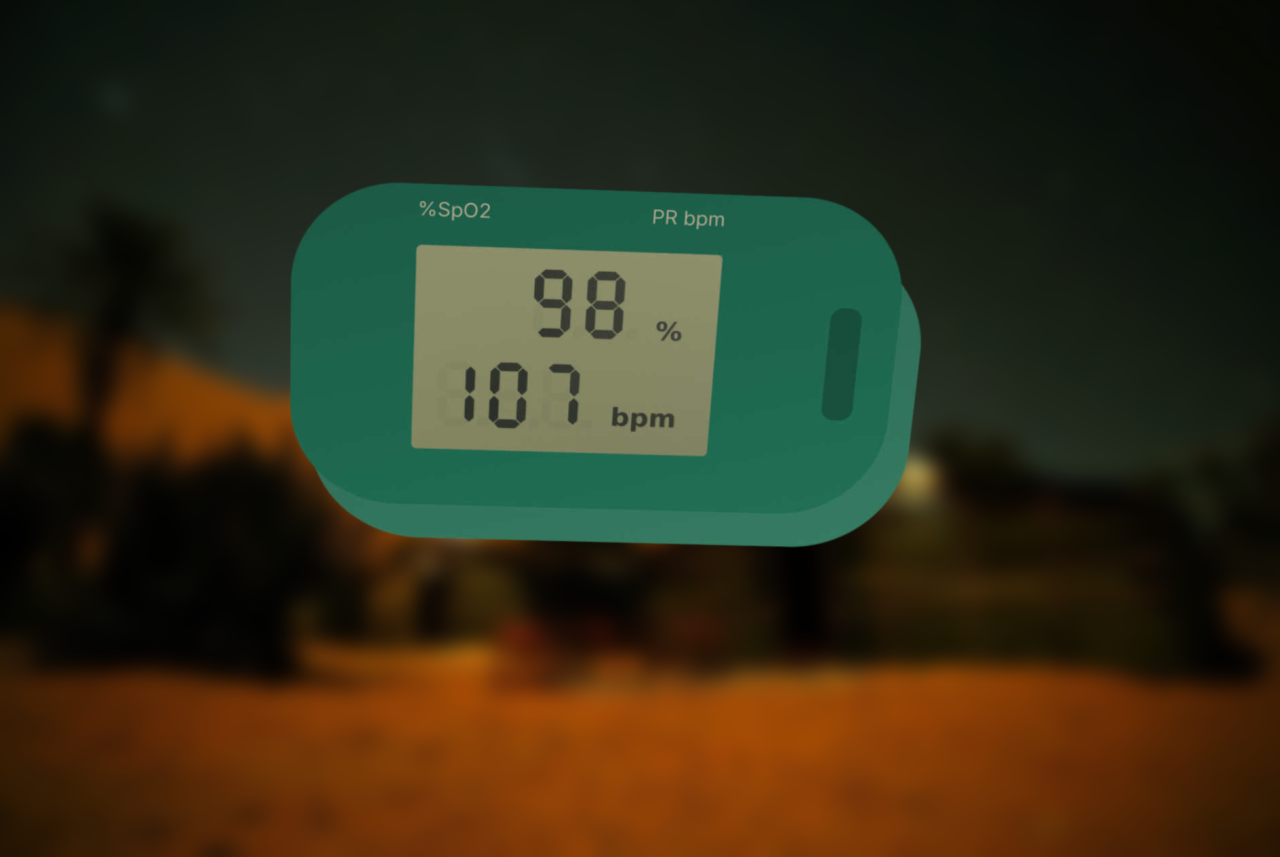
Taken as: {"value": 107, "unit": "bpm"}
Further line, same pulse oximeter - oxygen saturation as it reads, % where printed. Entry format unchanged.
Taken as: {"value": 98, "unit": "%"}
